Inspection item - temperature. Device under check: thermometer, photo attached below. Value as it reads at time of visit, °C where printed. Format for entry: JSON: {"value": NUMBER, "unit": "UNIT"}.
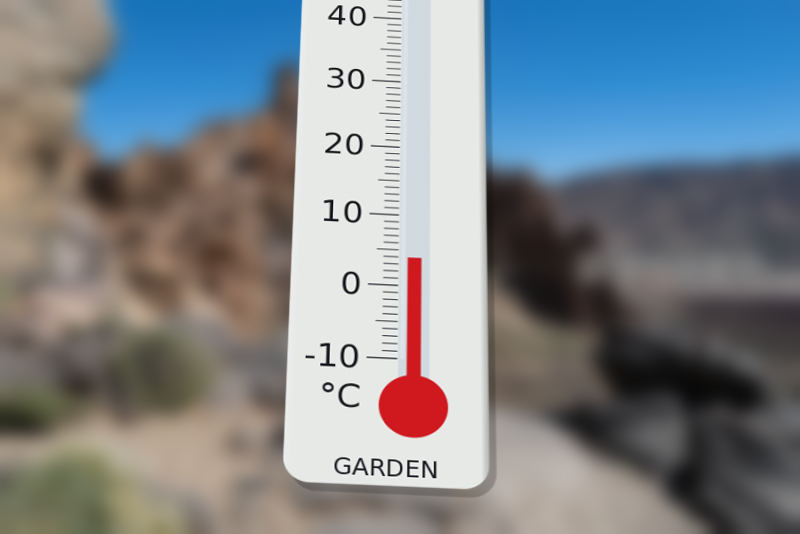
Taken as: {"value": 4, "unit": "°C"}
